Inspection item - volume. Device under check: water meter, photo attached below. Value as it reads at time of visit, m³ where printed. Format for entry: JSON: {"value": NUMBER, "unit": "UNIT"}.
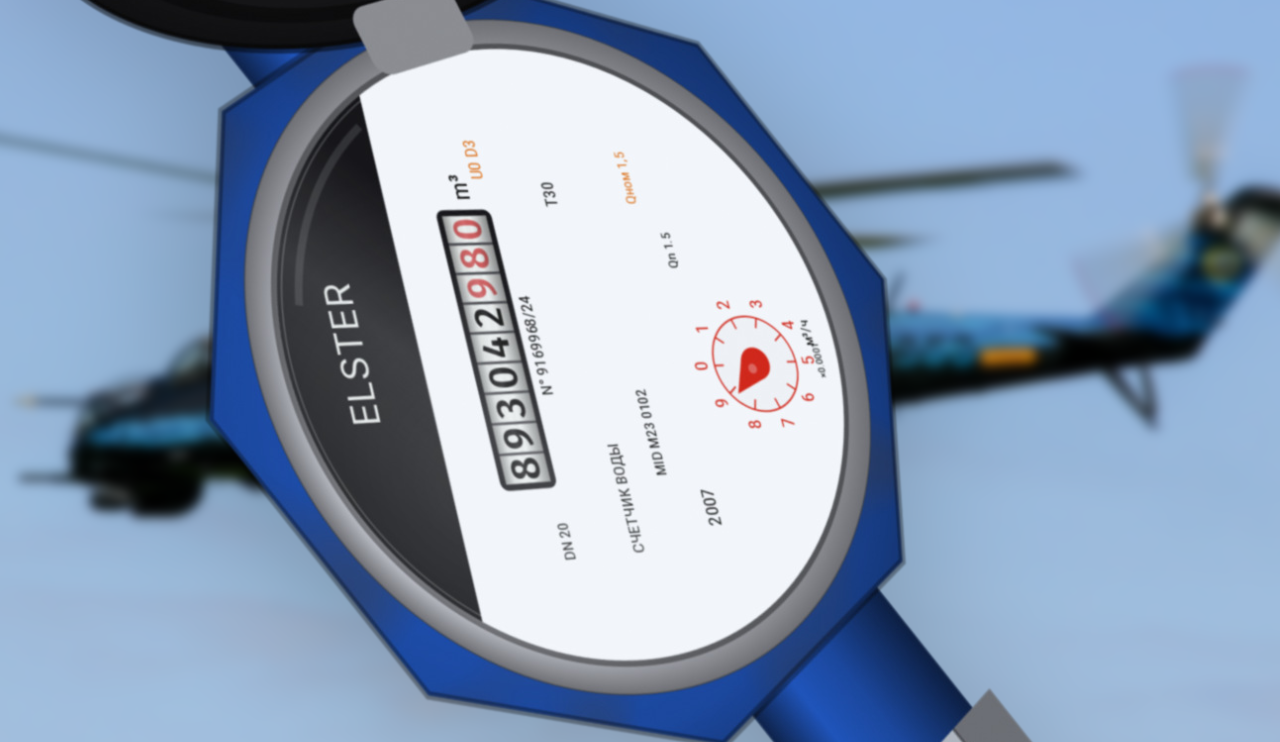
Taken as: {"value": 893042.9808, "unit": "m³"}
